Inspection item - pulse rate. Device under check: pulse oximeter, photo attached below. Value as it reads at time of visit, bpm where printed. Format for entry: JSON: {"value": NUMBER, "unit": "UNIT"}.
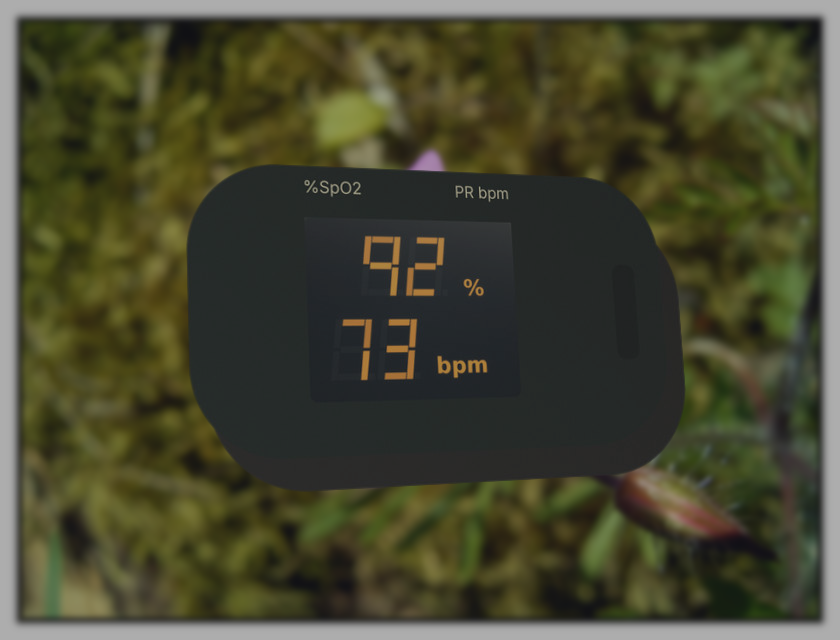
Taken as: {"value": 73, "unit": "bpm"}
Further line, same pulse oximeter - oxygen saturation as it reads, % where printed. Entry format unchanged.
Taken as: {"value": 92, "unit": "%"}
